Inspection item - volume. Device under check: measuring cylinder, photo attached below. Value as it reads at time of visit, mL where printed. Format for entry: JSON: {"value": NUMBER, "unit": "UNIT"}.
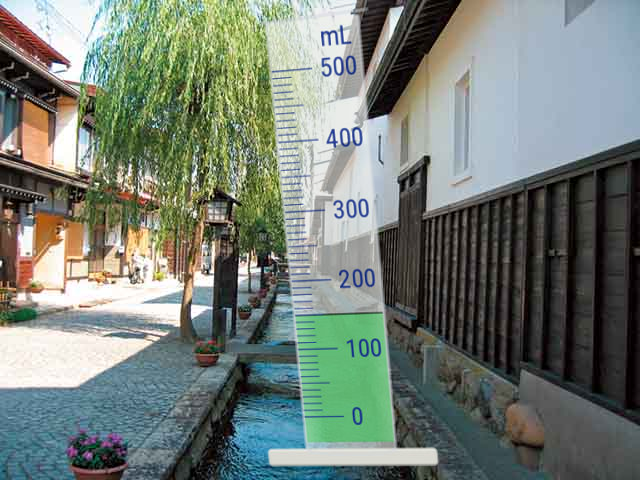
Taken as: {"value": 150, "unit": "mL"}
